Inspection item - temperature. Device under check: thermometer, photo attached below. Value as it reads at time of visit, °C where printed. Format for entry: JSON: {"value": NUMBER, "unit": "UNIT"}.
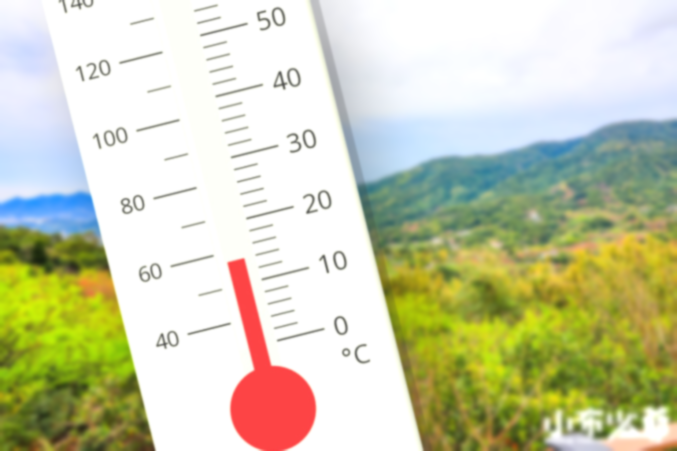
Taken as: {"value": 14, "unit": "°C"}
